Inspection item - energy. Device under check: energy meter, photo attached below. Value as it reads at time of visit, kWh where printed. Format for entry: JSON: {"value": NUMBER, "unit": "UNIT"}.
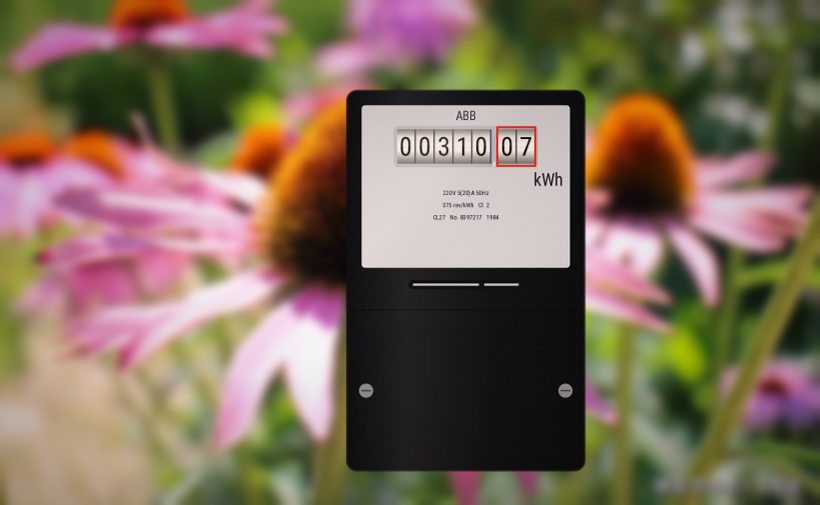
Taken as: {"value": 310.07, "unit": "kWh"}
